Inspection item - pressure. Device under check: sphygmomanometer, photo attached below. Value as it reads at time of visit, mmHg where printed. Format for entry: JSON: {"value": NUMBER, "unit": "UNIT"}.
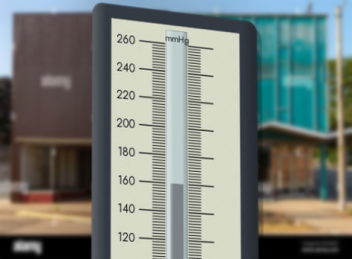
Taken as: {"value": 160, "unit": "mmHg"}
